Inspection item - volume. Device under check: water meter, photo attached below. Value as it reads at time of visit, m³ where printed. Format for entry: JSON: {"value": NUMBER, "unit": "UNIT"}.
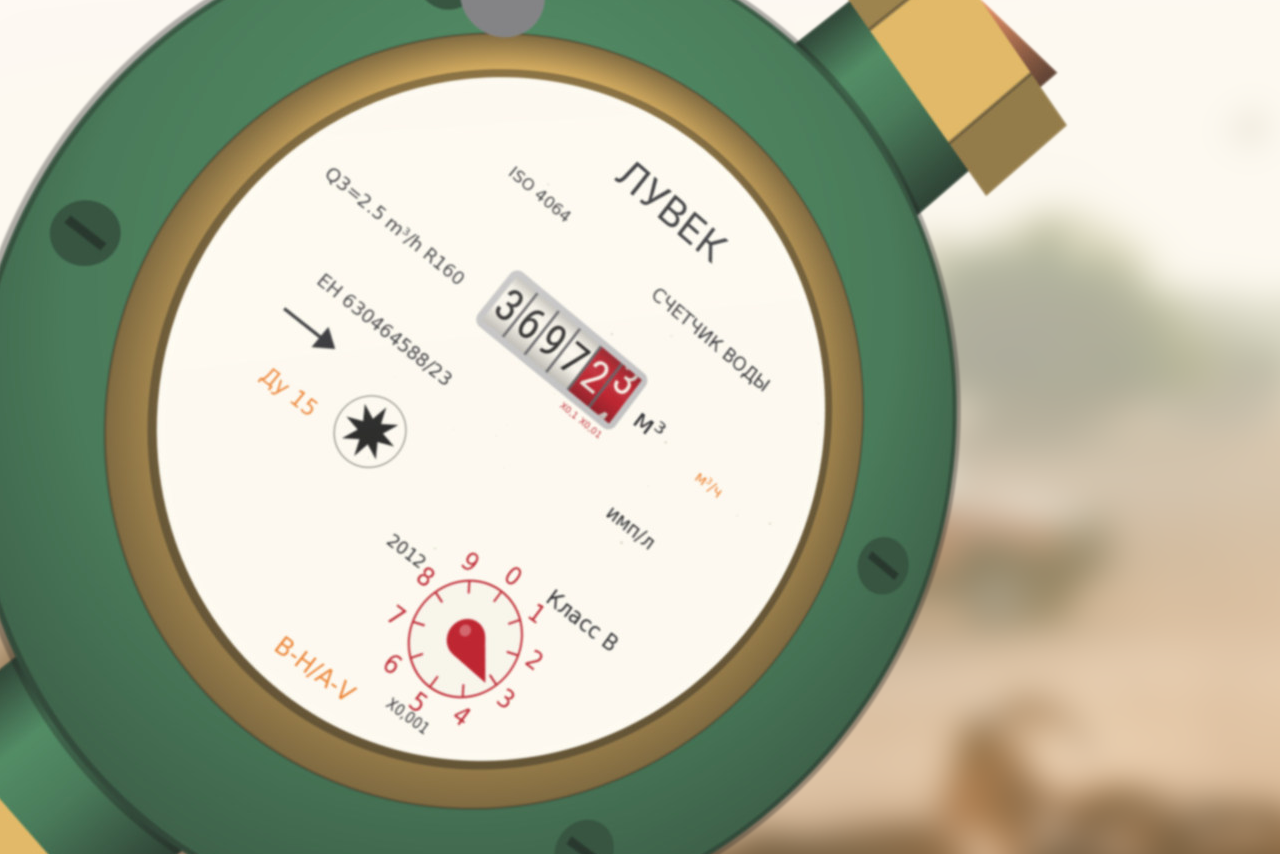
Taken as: {"value": 3697.233, "unit": "m³"}
